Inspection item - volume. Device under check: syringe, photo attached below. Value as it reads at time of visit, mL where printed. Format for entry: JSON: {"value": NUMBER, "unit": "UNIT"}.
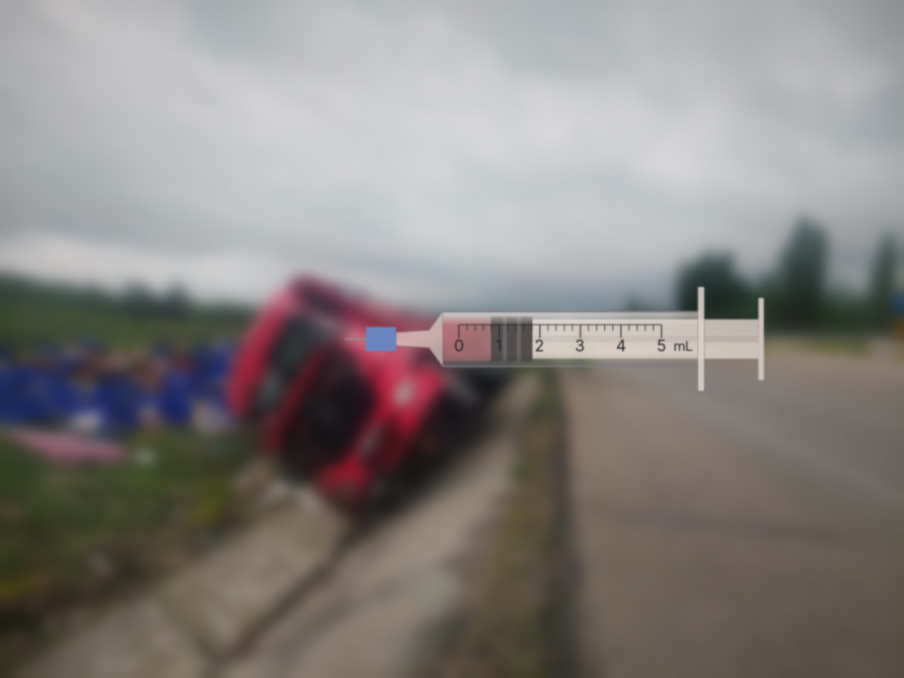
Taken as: {"value": 0.8, "unit": "mL"}
